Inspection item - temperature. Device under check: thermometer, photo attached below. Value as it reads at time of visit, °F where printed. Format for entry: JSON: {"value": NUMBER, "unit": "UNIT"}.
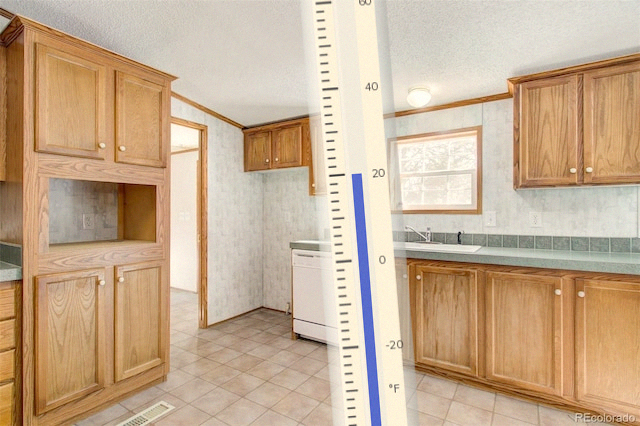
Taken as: {"value": 20, "unit": "°F"}
